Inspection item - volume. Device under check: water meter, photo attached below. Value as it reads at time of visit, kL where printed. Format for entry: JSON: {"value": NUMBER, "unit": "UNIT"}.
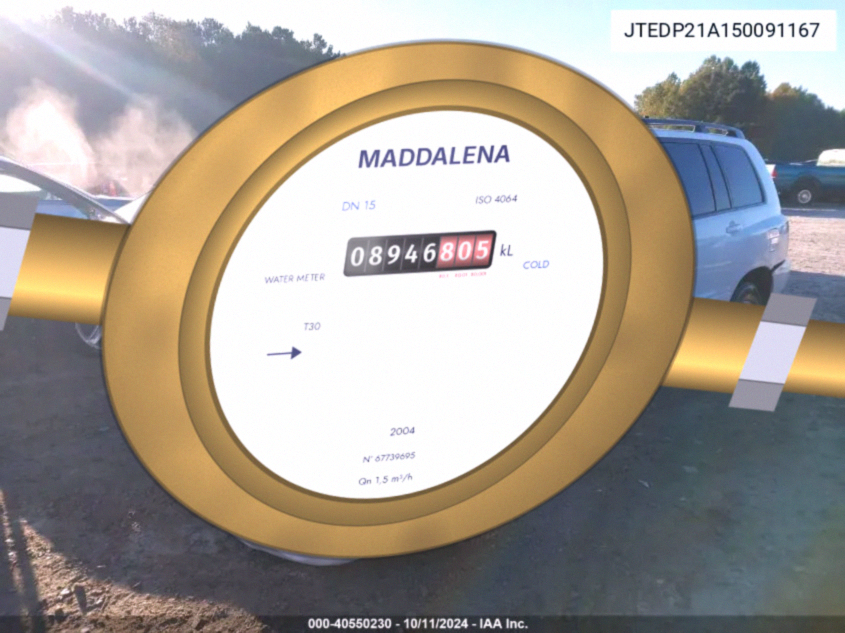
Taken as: {"value": 8946.805, "unit": "kL"}
